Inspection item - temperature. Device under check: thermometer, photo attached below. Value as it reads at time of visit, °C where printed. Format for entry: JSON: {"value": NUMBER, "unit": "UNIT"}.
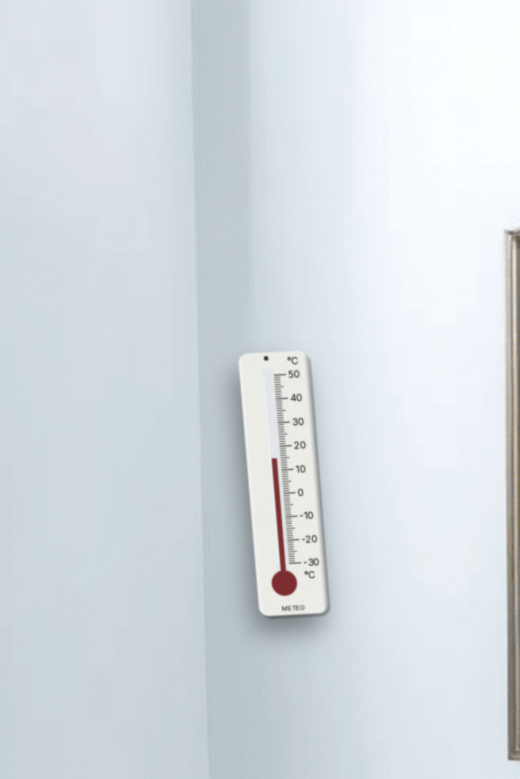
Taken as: {"value": 15, "unit": "°C"}
